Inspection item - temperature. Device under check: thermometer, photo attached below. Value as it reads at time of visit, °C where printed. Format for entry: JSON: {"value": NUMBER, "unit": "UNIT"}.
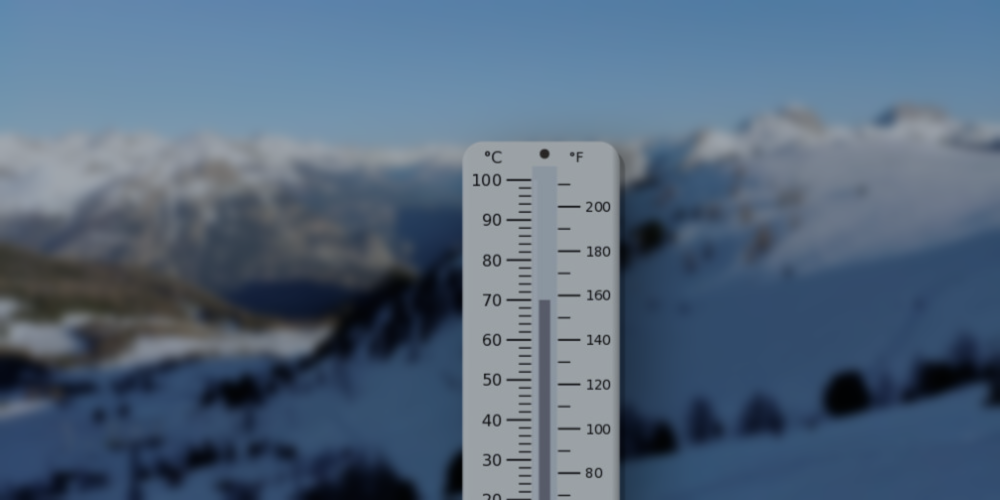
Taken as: {"value": 70, "unit": "°C"}
